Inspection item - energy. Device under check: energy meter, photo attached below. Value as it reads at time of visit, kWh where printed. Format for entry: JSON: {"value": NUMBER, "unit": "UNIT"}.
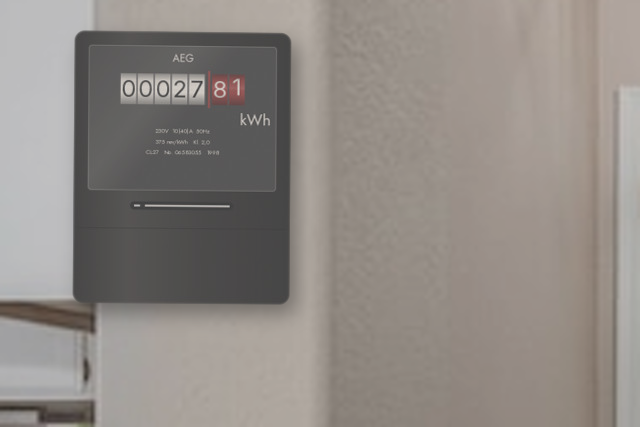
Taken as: {"value": 27.81, "unit": "kWh"}
